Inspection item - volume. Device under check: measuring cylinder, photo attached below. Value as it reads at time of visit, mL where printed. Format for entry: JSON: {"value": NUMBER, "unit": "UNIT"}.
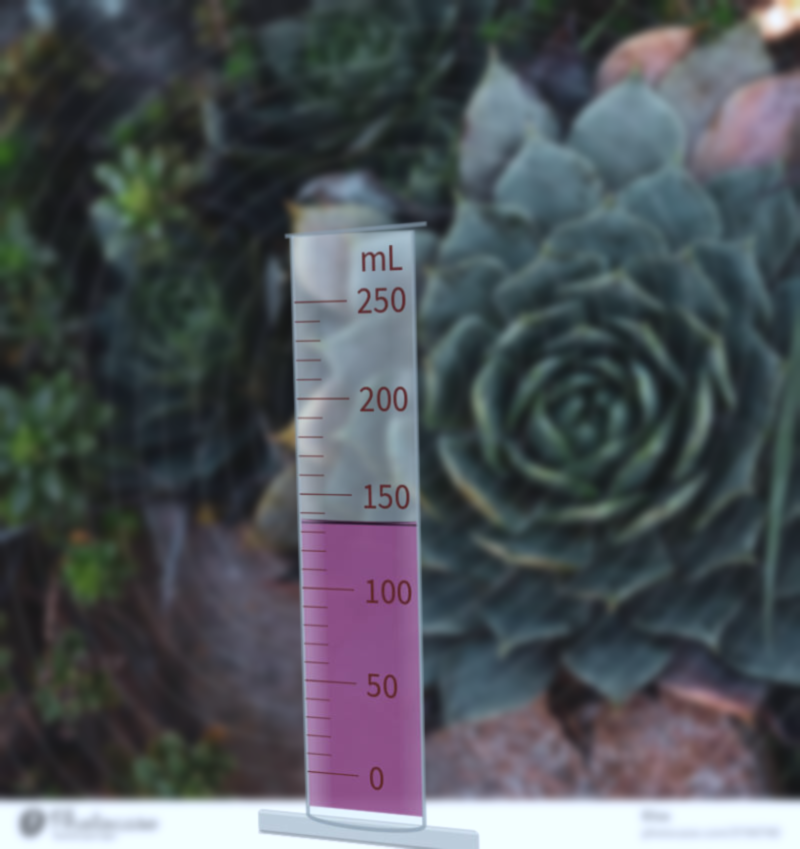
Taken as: {"value": 135, "unit": "mL"}
